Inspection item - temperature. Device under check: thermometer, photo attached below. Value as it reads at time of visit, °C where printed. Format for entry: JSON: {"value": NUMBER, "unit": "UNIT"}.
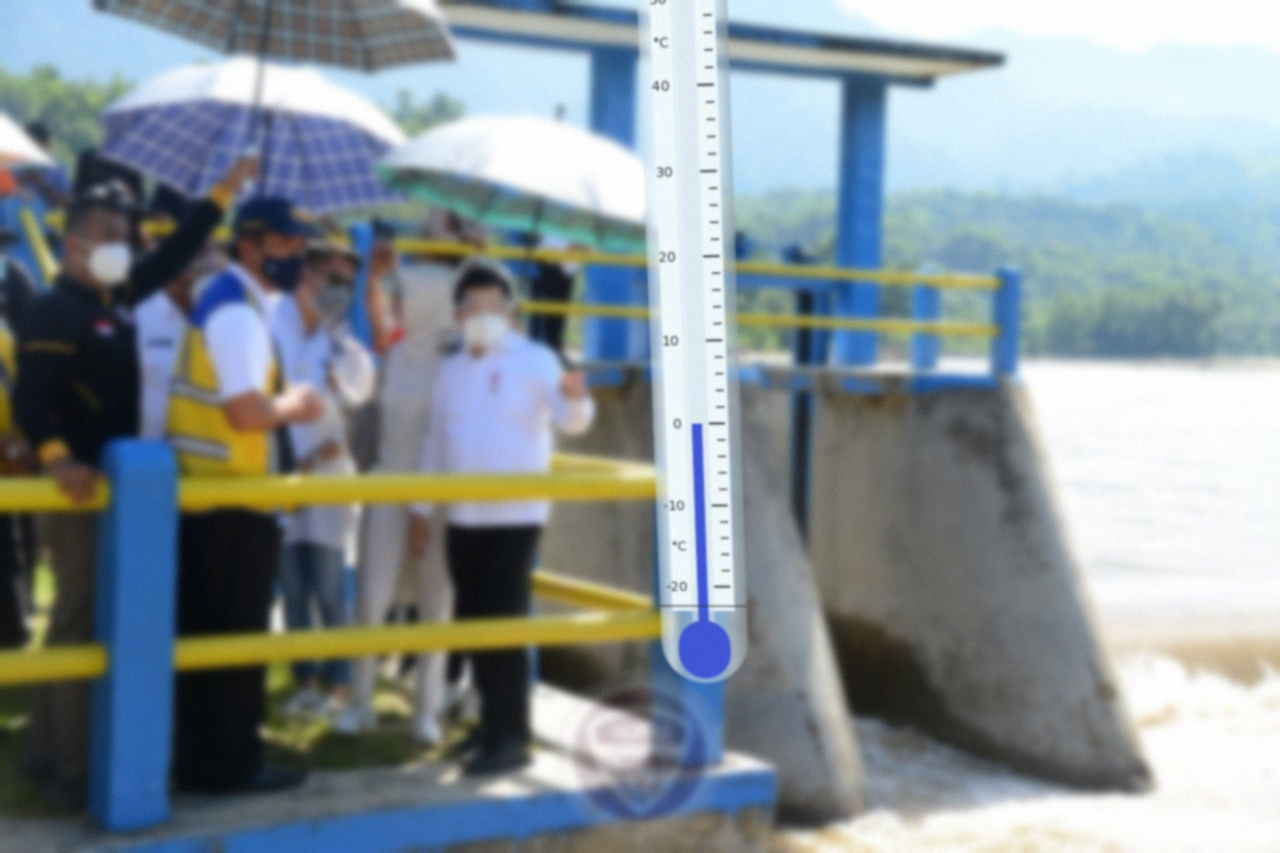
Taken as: {"value": 0, "unit": "°C"}
